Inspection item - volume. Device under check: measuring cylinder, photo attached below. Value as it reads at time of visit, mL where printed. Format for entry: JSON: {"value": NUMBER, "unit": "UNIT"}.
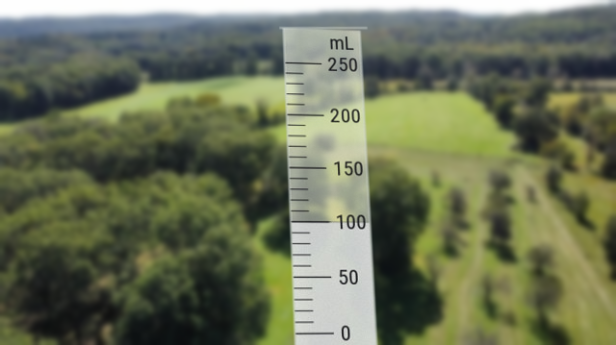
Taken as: {"value": 100, "unit": "mL"}
